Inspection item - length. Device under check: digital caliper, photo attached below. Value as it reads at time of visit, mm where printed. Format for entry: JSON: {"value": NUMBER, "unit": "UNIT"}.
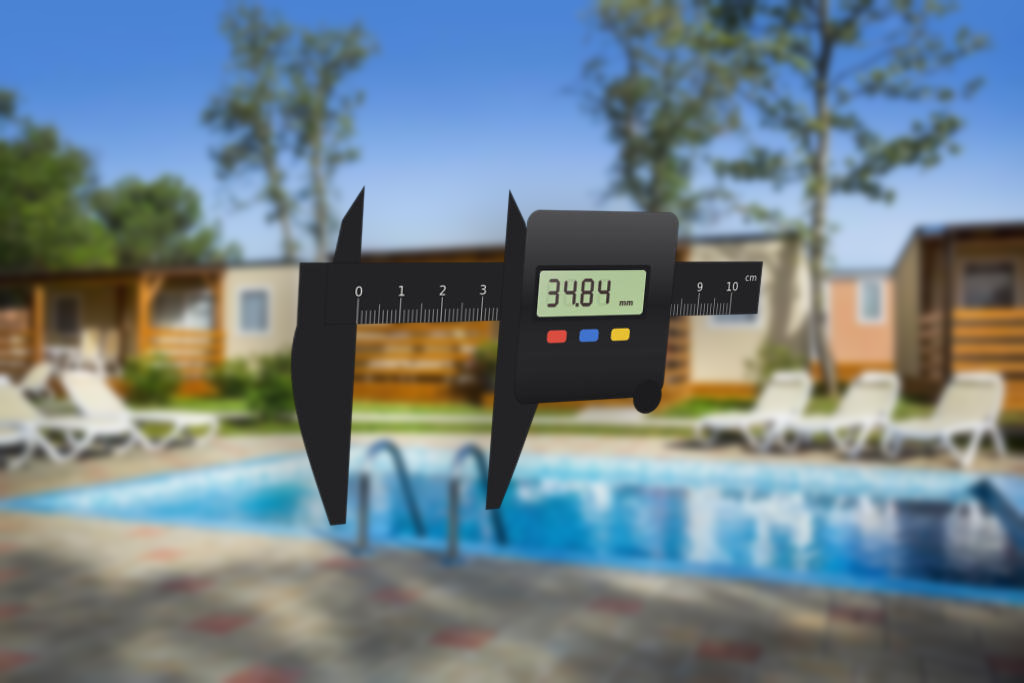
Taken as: {"value": 34.84, "unit": "mm"}
